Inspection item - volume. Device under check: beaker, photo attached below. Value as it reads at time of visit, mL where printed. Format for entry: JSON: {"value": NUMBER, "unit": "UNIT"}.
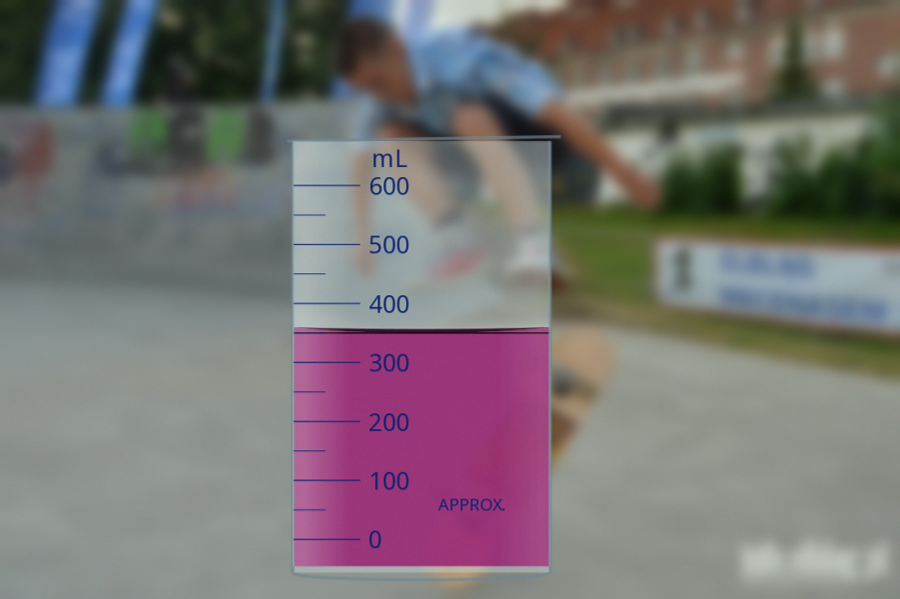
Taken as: {"value": 350, "unit": "mL"}
